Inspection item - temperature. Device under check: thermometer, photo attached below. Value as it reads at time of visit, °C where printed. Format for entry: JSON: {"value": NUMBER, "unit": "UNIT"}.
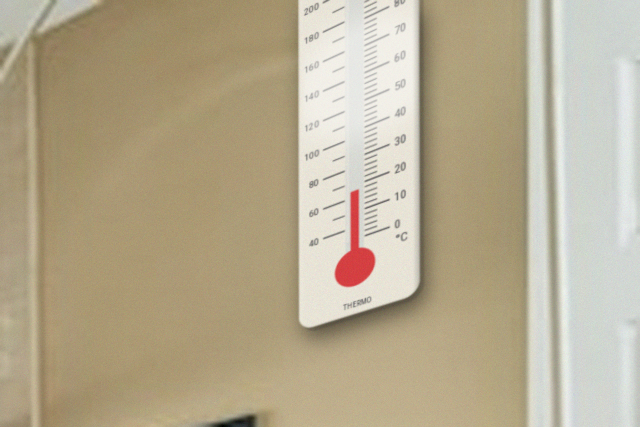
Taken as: {"value": 18, "unit": "°C"}
